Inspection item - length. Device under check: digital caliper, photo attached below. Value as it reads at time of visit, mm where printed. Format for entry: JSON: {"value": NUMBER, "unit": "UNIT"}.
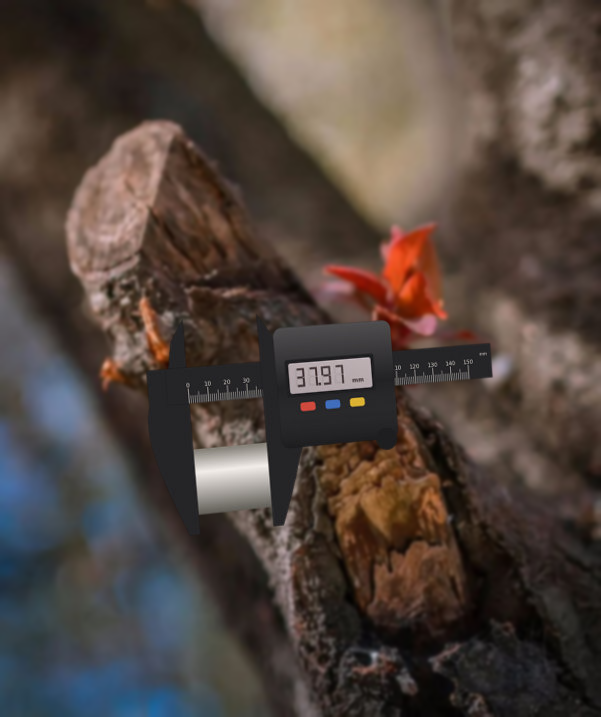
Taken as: {"value": 37.97, "unit": "mm"}
